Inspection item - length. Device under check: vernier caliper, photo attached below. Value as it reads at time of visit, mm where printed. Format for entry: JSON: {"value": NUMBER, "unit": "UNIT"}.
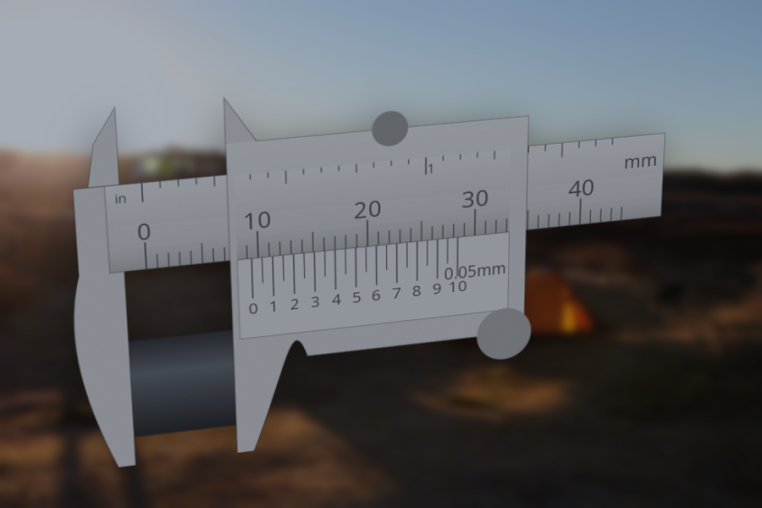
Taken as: {"value": 9.4, "unit": "mm"}
